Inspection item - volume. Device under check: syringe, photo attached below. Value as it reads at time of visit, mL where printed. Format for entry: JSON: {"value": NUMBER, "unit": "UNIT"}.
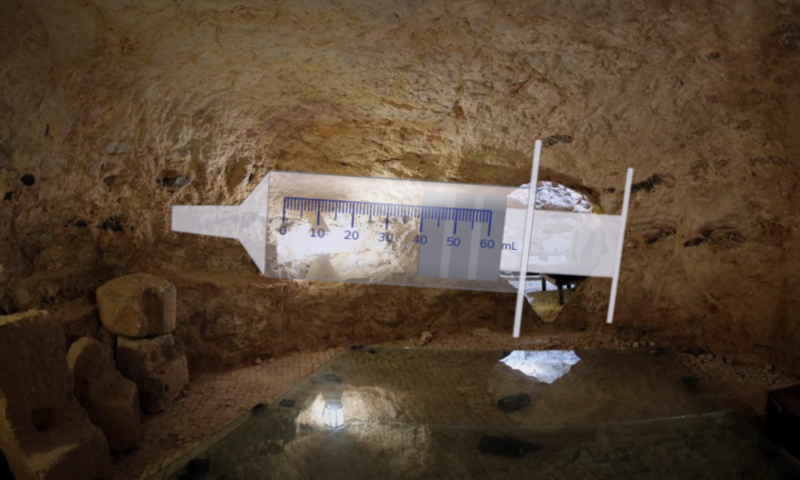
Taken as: {"value": 40, "unit": "mL"}
